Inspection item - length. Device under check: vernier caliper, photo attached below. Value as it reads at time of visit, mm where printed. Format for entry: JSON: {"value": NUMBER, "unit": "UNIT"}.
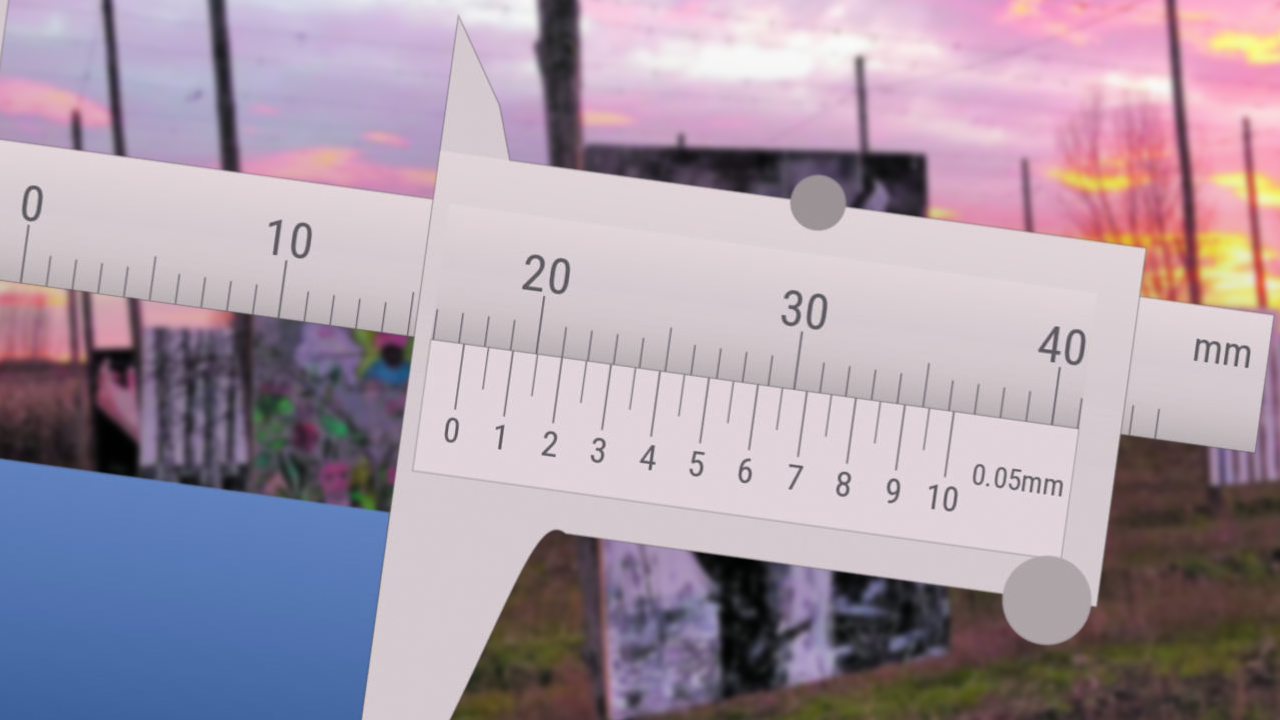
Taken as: {"value": 17.20, "unit": "mm"}
